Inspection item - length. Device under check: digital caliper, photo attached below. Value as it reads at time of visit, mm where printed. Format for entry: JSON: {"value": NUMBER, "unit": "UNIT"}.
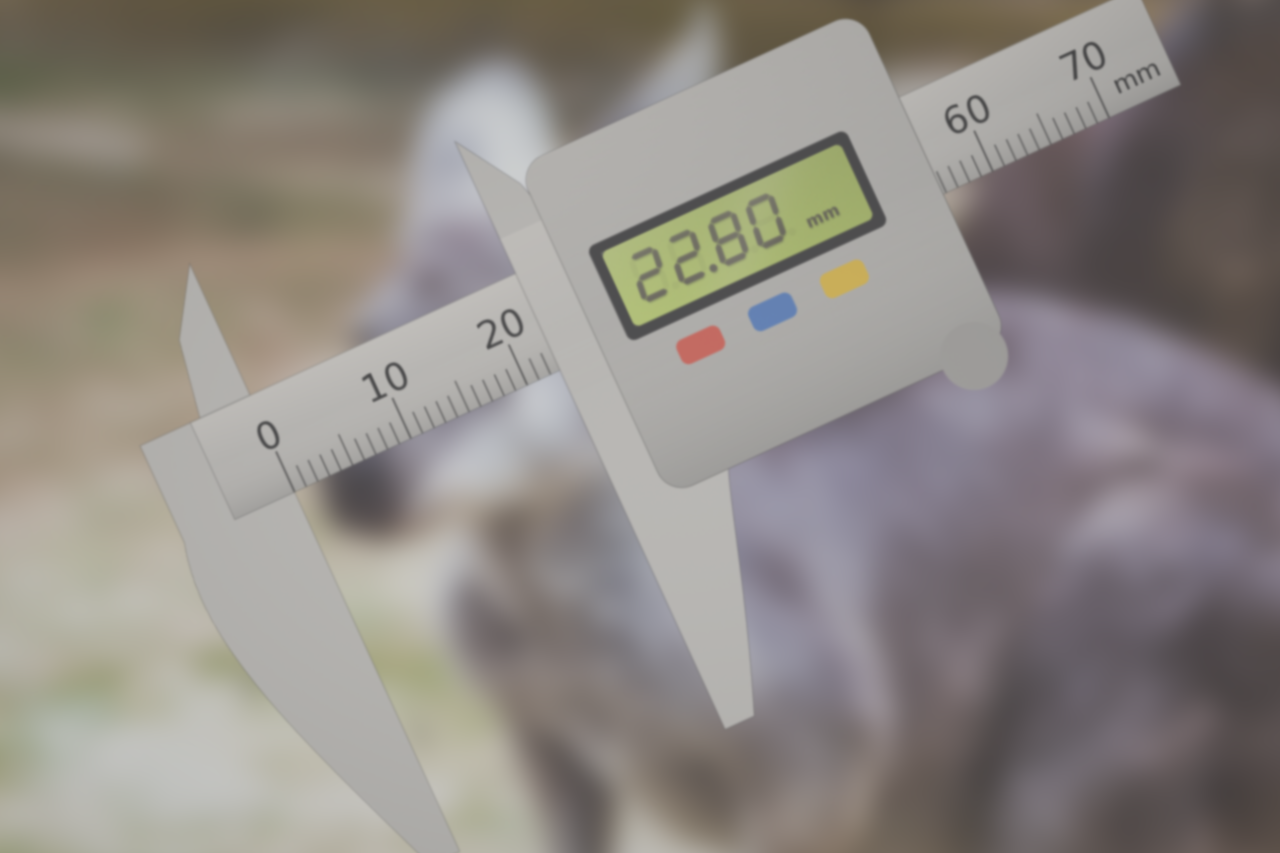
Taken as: {"value": 22.80, "unit": "mm"}
